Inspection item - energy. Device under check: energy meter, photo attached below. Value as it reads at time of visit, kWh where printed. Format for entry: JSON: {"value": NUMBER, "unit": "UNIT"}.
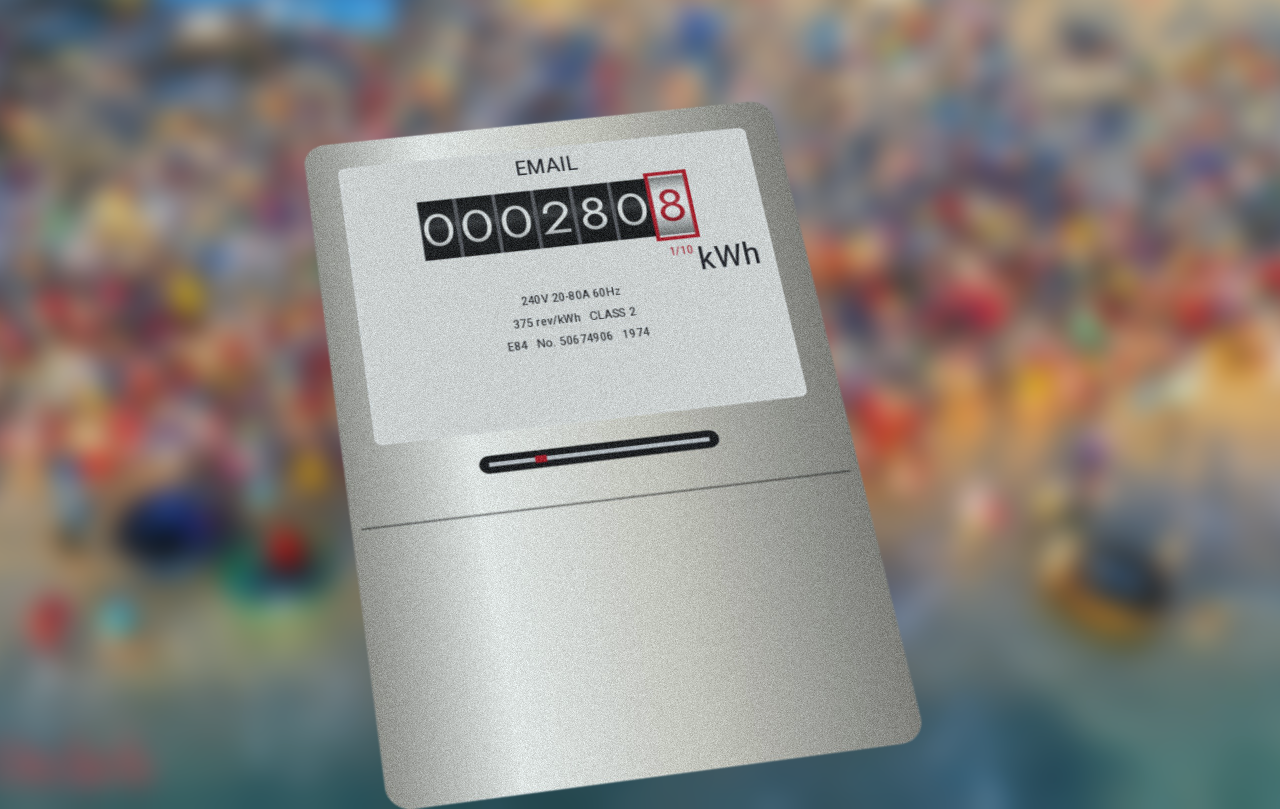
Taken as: {"value": 280.8, "unit": "kWh"}
